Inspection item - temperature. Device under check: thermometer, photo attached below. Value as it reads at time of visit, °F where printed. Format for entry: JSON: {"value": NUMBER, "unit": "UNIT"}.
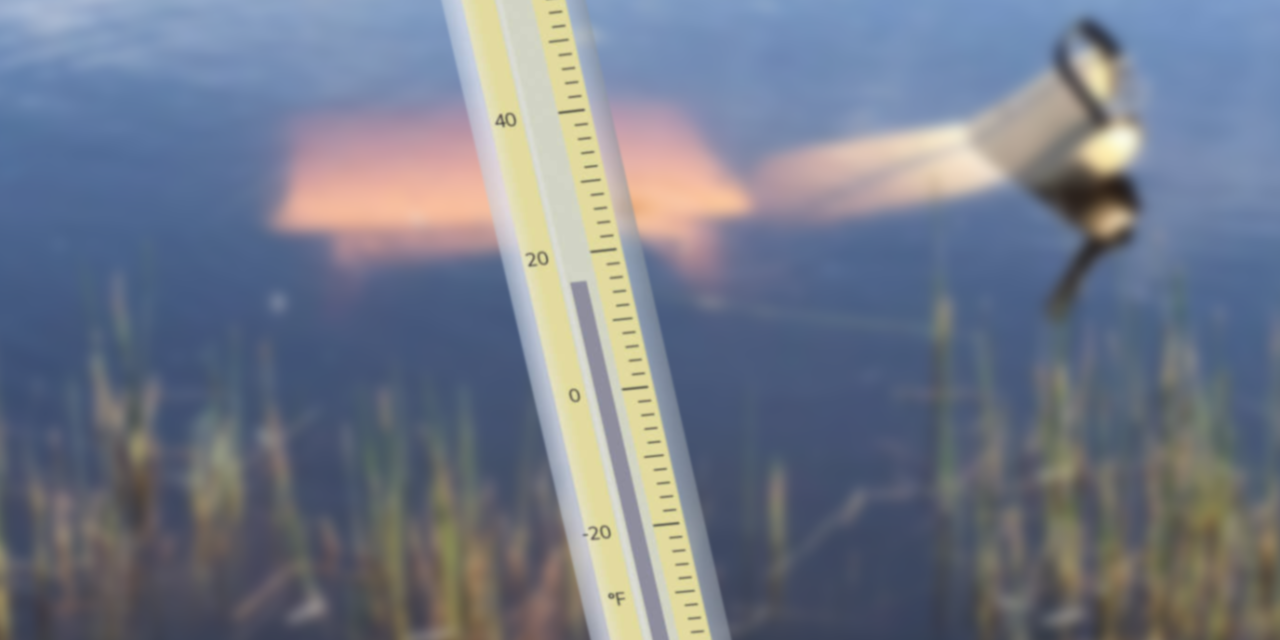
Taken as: {"value": 16, "unit": "°F"}
